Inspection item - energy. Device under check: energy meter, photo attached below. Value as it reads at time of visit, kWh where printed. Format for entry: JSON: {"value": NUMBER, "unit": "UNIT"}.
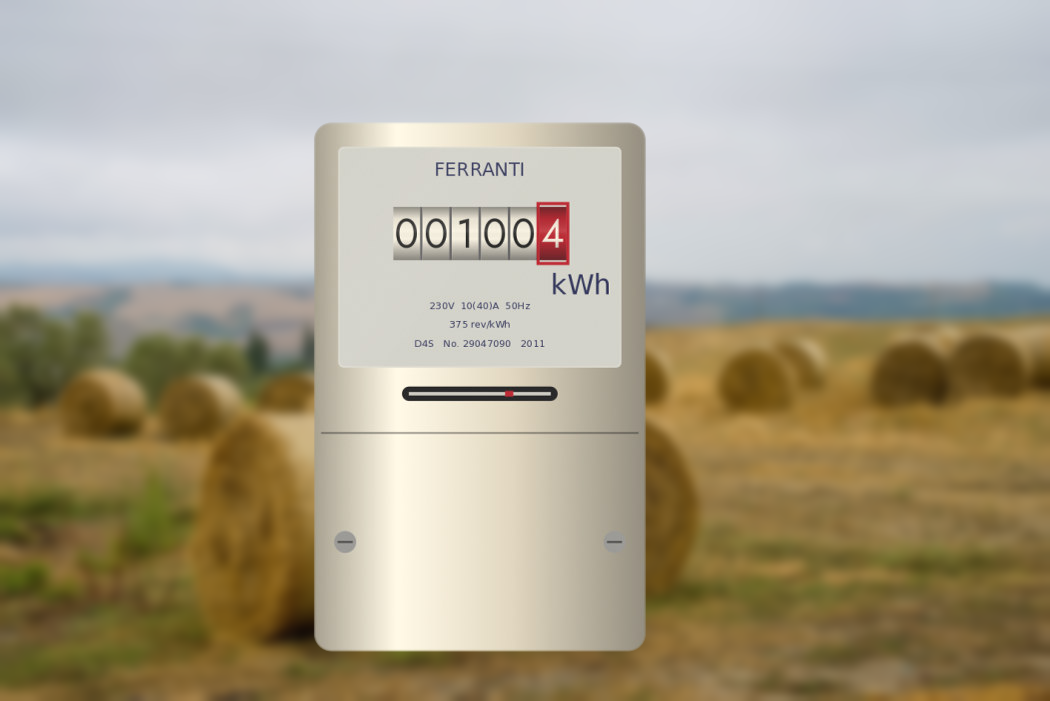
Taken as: {"value": 100.4, "unit": "kWh"}
